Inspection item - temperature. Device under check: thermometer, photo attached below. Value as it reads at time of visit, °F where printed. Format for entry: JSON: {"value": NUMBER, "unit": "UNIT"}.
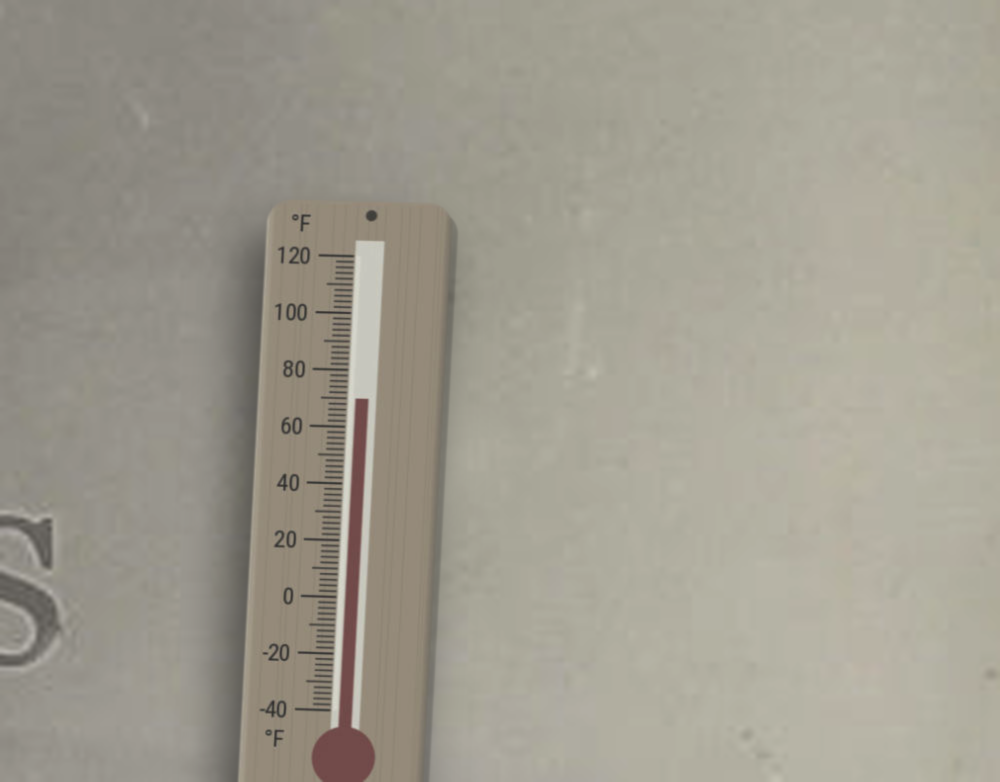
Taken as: {"value": 70, "unit": "°F"}
